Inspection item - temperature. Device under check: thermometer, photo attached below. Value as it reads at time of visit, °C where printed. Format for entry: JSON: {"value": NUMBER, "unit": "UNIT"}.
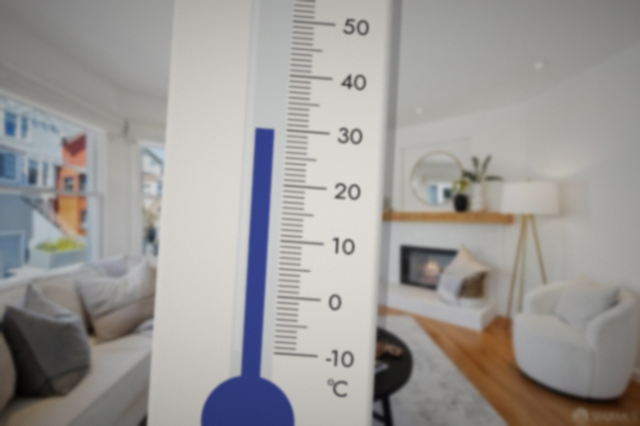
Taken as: {"value": 30, "unit": "°C"}
